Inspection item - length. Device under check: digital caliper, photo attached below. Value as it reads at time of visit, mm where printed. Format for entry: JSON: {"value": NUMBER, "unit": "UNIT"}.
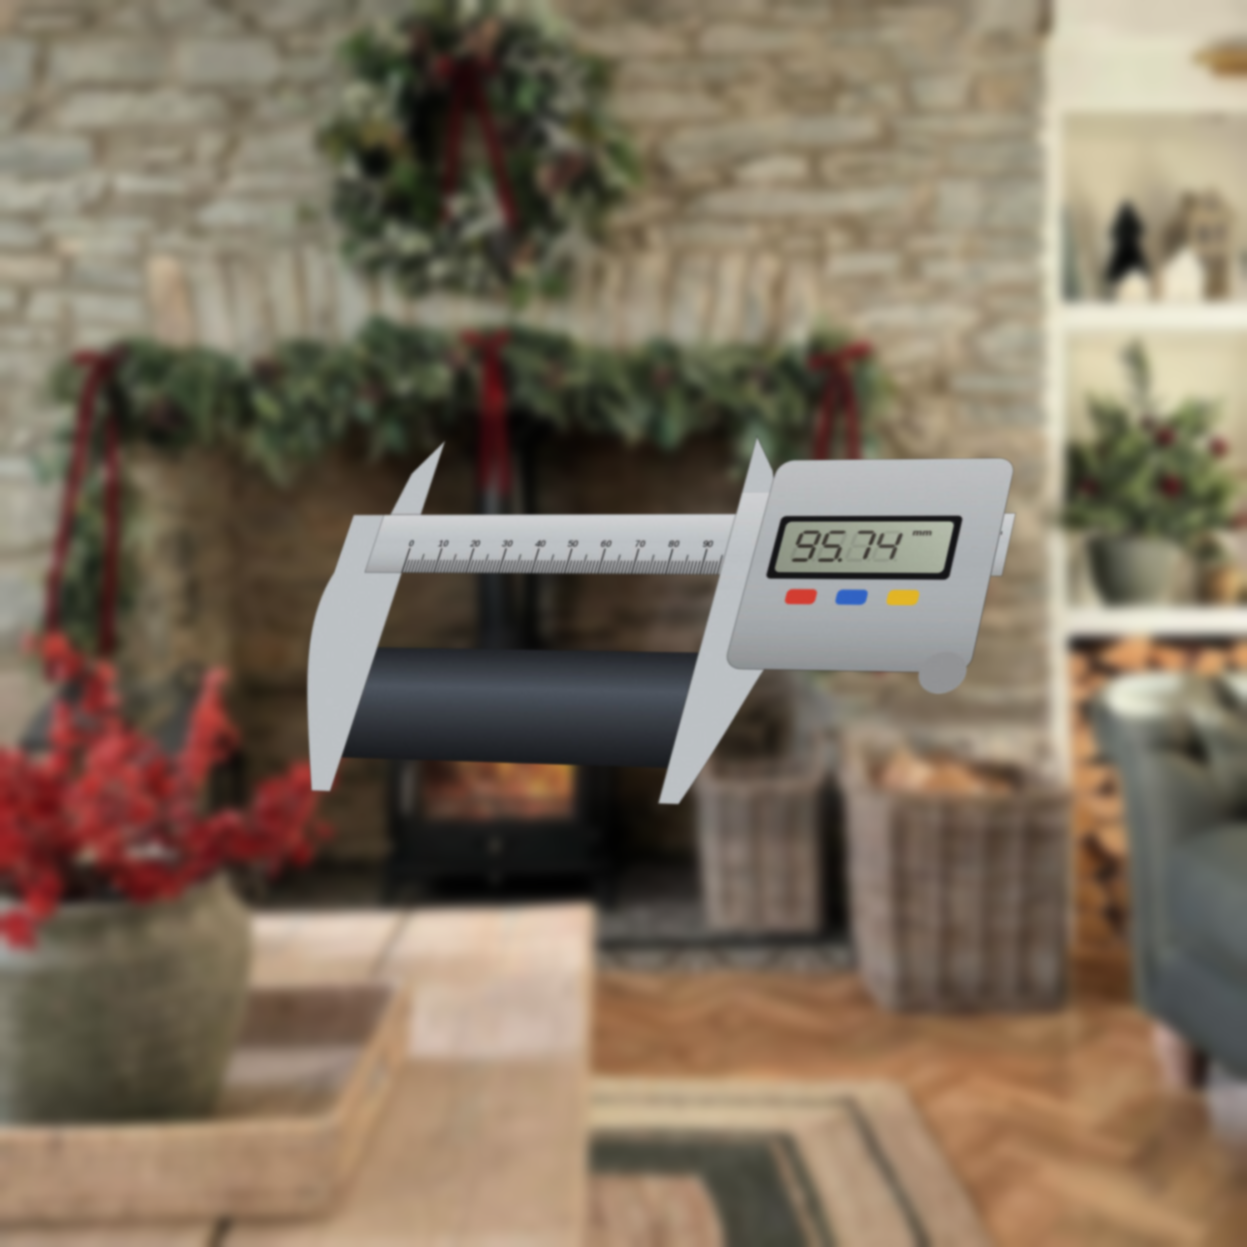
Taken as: {"value": 95.74, "unit": "mm"}
